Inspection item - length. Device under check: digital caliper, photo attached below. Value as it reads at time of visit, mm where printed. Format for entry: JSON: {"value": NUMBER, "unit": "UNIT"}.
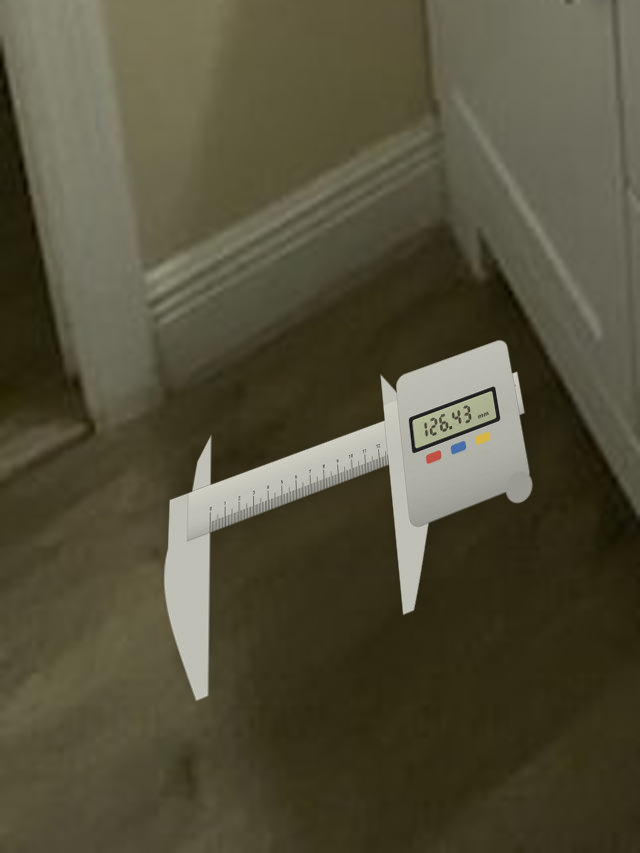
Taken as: {"value": 126.43, "unit": "mm"}
